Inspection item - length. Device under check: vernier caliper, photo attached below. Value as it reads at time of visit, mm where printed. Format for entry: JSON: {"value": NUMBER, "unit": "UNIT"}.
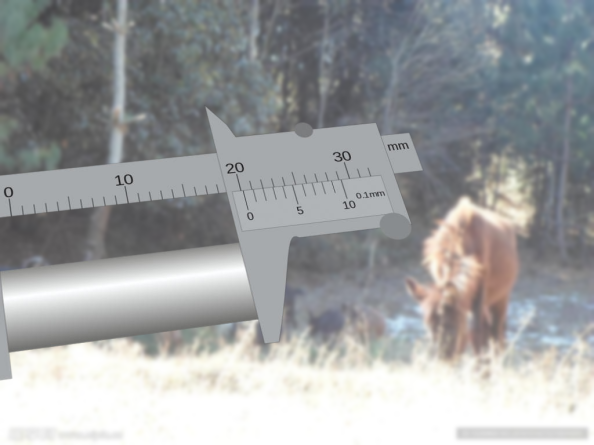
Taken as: {"value": 20.2, "unit": "mm"}
